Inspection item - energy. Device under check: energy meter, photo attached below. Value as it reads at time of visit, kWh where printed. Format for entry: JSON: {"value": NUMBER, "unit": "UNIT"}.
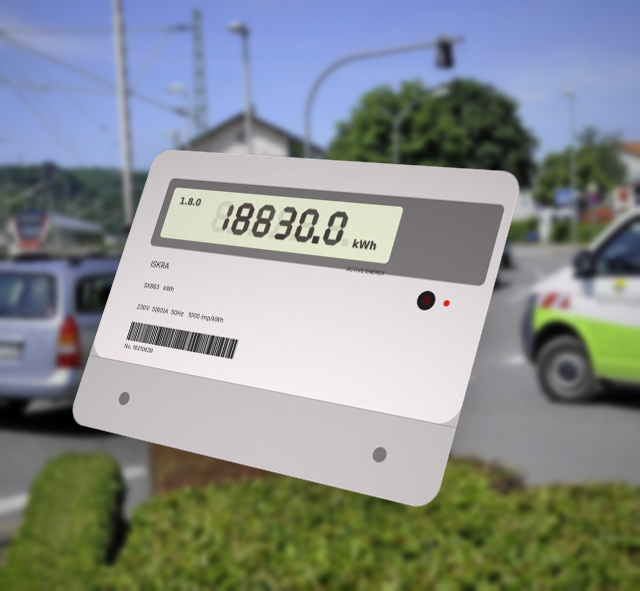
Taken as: {"value": 18830.0, "unit": "kWh"}
